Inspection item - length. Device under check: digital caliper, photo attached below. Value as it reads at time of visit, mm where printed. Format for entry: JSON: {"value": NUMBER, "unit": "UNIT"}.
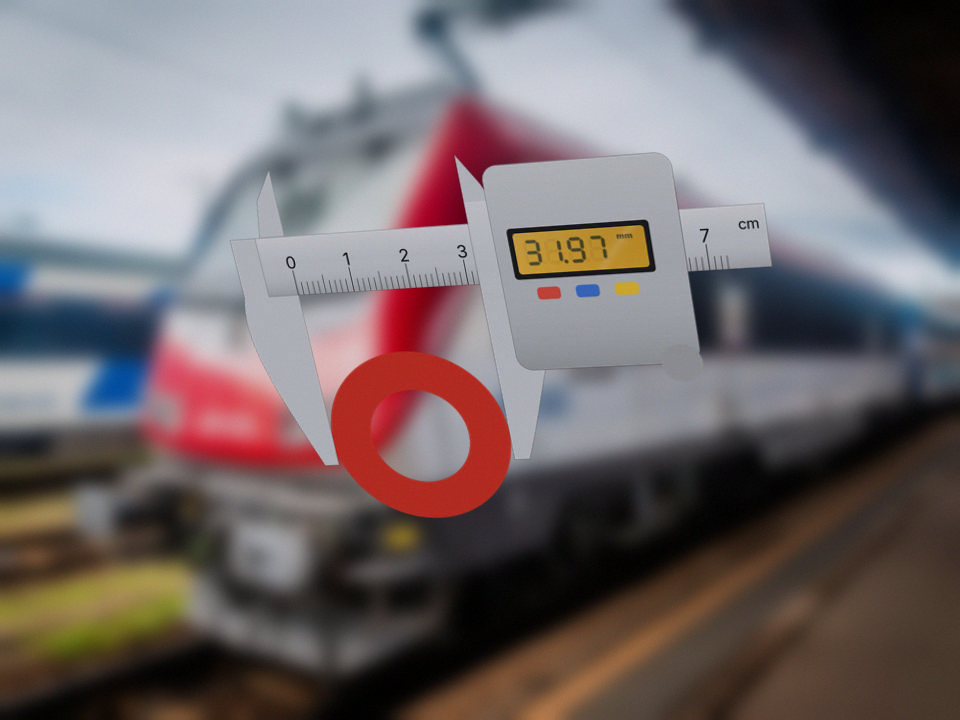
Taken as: {"value": 31.97, "unit": "mm"}
